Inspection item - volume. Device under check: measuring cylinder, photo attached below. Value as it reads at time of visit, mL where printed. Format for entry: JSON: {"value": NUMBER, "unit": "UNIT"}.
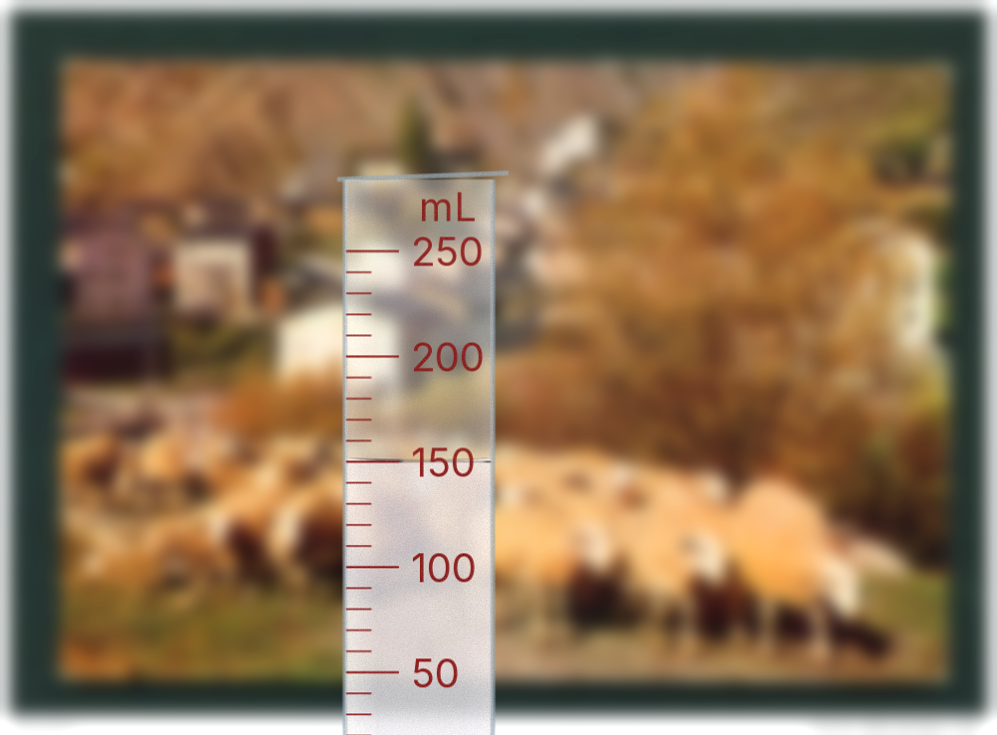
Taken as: {"value": 150, "unit": "mL"}
